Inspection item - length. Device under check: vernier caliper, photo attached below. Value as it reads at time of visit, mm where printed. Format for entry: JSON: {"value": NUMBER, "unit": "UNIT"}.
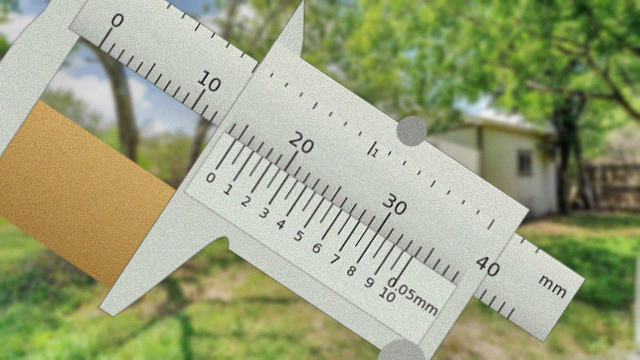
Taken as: {"value": 14.8, "unit": "mm"}
